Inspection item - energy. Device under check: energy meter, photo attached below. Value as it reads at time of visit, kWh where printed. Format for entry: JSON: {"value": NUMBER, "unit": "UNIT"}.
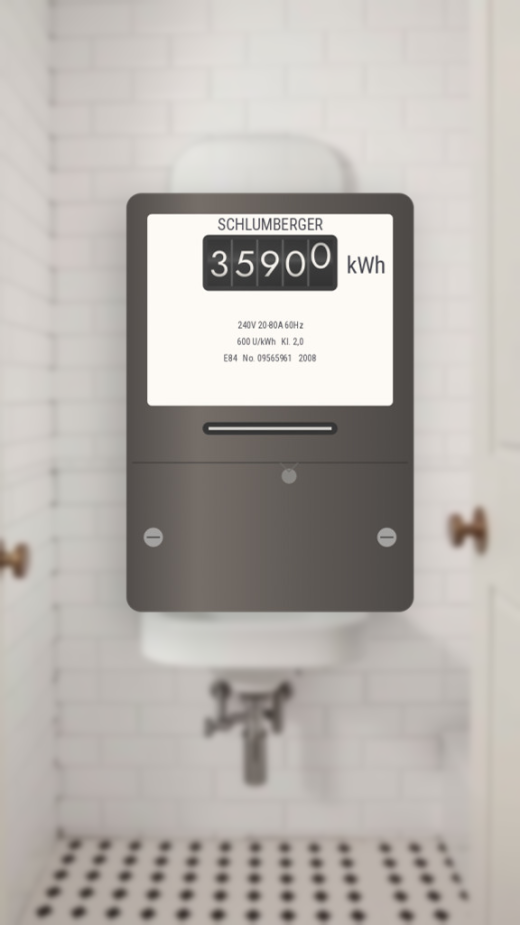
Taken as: {"value": 35900, "unit": "kWh"}
